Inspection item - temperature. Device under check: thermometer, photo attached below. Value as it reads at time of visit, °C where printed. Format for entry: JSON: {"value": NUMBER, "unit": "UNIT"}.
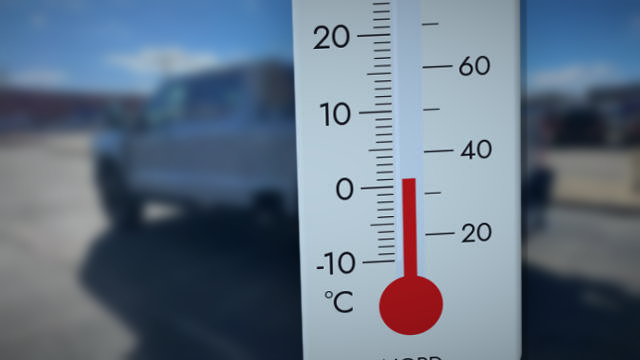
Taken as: {"value": 1, "unit": "°C"}
